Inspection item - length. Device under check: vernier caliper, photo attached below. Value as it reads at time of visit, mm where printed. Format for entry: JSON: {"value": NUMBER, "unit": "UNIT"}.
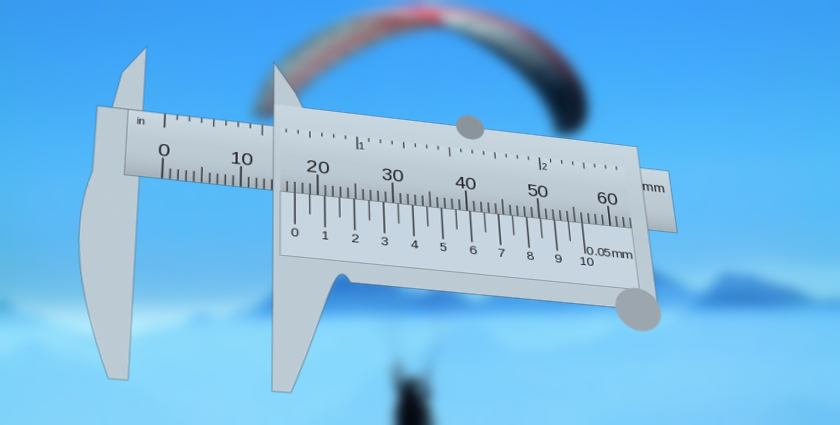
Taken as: {"value": 17.0, "unit": "mm"}
